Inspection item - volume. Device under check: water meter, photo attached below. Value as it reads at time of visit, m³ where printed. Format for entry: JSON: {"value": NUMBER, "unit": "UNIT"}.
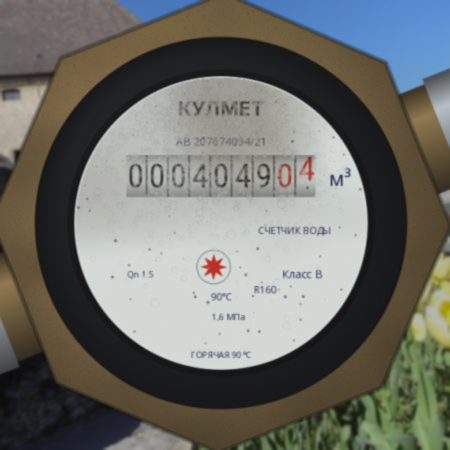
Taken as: {"value": 4049.04, "unit": "m³"}
